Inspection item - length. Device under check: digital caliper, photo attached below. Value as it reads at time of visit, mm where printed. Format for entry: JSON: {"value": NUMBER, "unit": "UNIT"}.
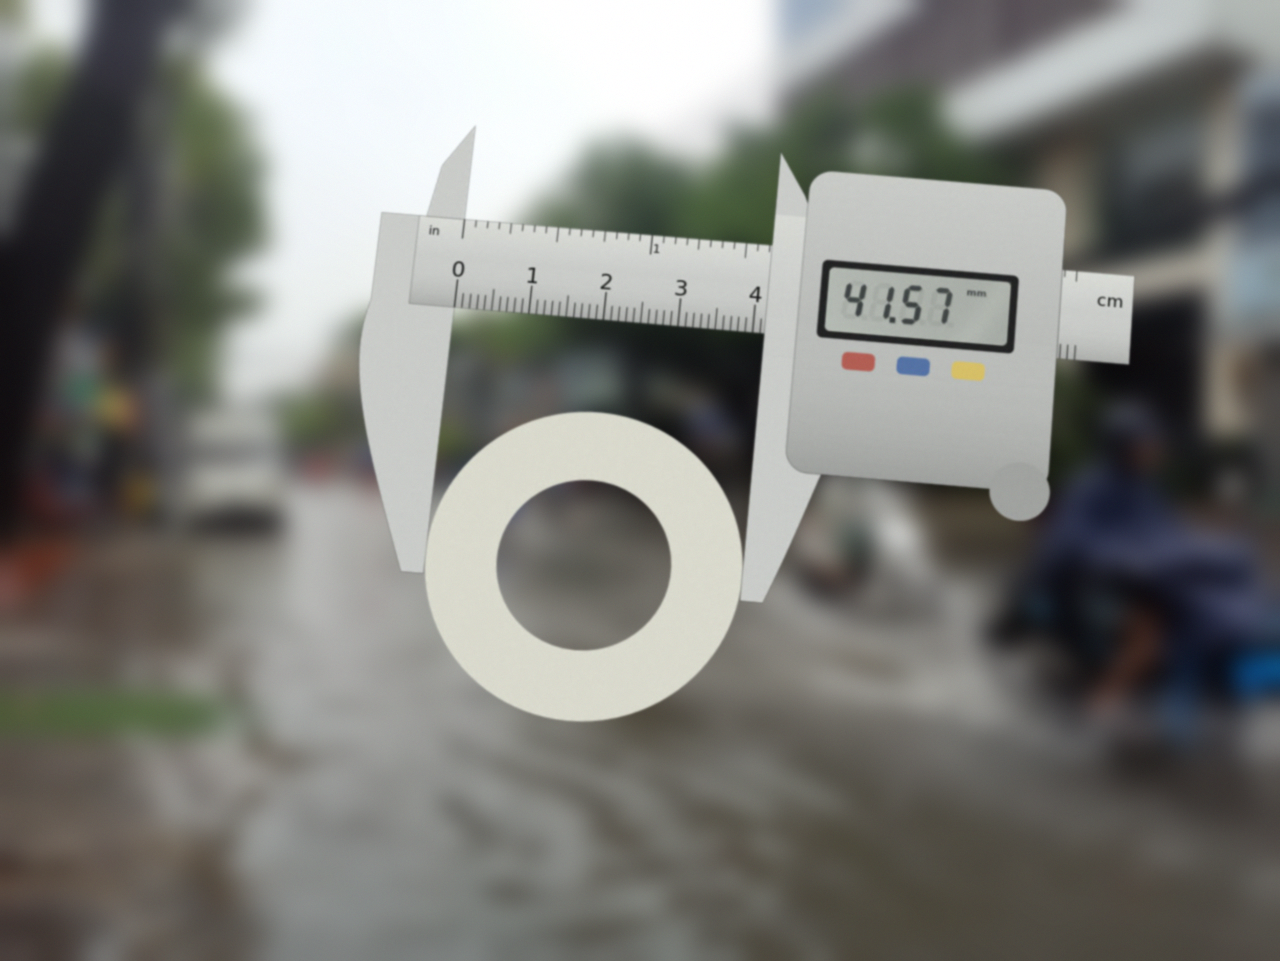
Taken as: {"value": 41.57, "unit": "mm"}
